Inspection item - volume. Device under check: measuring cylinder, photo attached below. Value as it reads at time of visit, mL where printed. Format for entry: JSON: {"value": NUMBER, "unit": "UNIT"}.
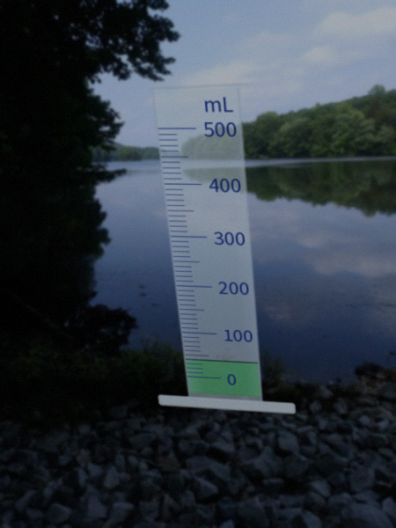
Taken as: {"value": 40, "unit": "mL"}
